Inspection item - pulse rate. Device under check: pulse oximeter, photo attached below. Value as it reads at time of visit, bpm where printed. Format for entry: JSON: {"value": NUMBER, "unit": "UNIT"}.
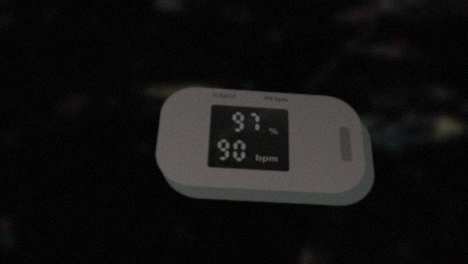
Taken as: {"value": 90, "unit": "bpm"}
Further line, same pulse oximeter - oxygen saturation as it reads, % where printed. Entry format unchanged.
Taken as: {"value": 97, "unit": "%"}
